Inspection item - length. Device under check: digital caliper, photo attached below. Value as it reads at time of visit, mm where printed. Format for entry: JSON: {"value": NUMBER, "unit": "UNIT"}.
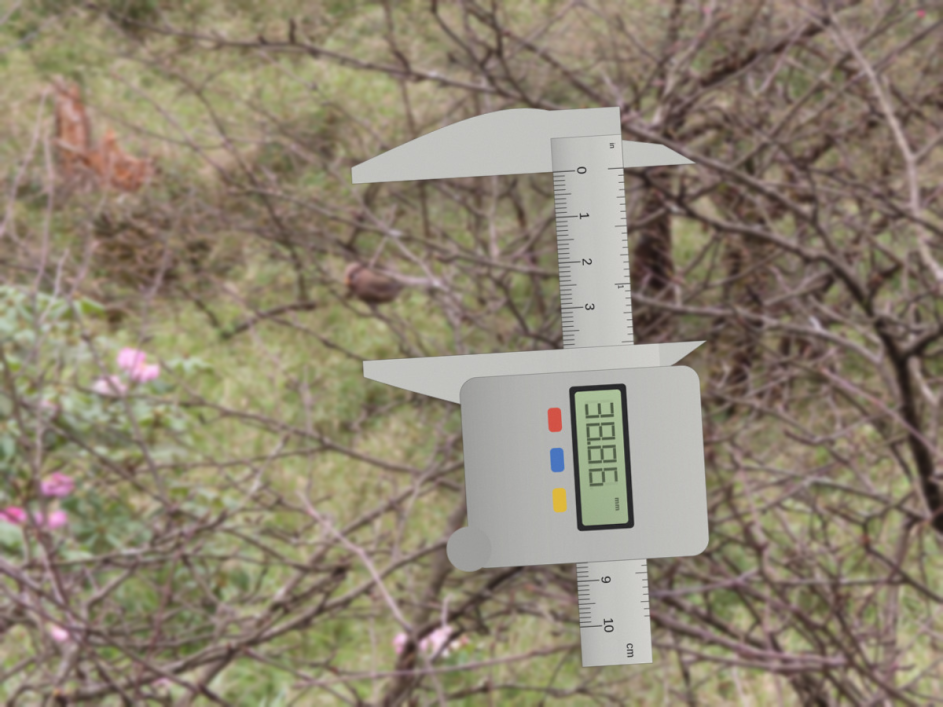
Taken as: {"value": 38.86, "unit": "mm"}
